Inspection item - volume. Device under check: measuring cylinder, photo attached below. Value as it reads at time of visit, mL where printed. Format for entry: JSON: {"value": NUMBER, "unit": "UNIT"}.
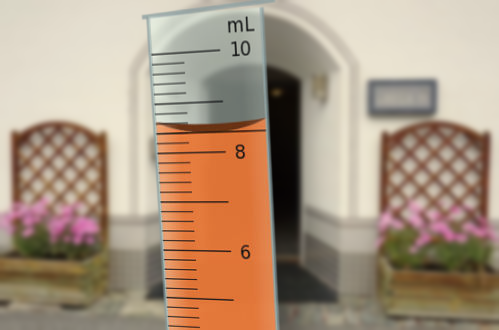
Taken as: {"value": 8.4, "unit": "mL"}
